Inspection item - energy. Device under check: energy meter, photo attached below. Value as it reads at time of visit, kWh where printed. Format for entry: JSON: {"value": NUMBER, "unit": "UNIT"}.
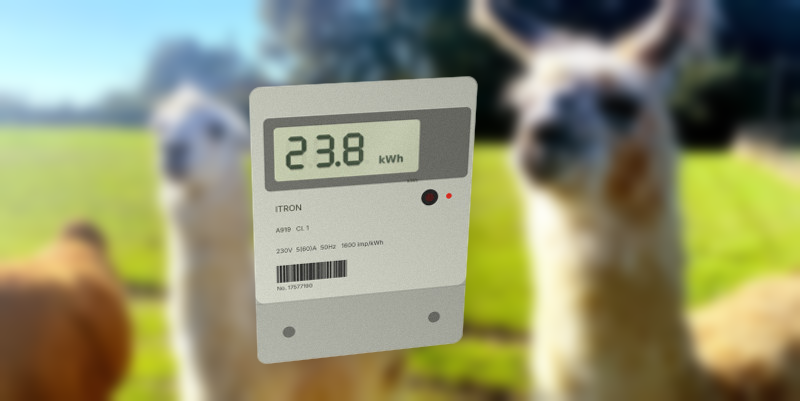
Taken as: {"value": 23.8, "unit": "kWh"}
